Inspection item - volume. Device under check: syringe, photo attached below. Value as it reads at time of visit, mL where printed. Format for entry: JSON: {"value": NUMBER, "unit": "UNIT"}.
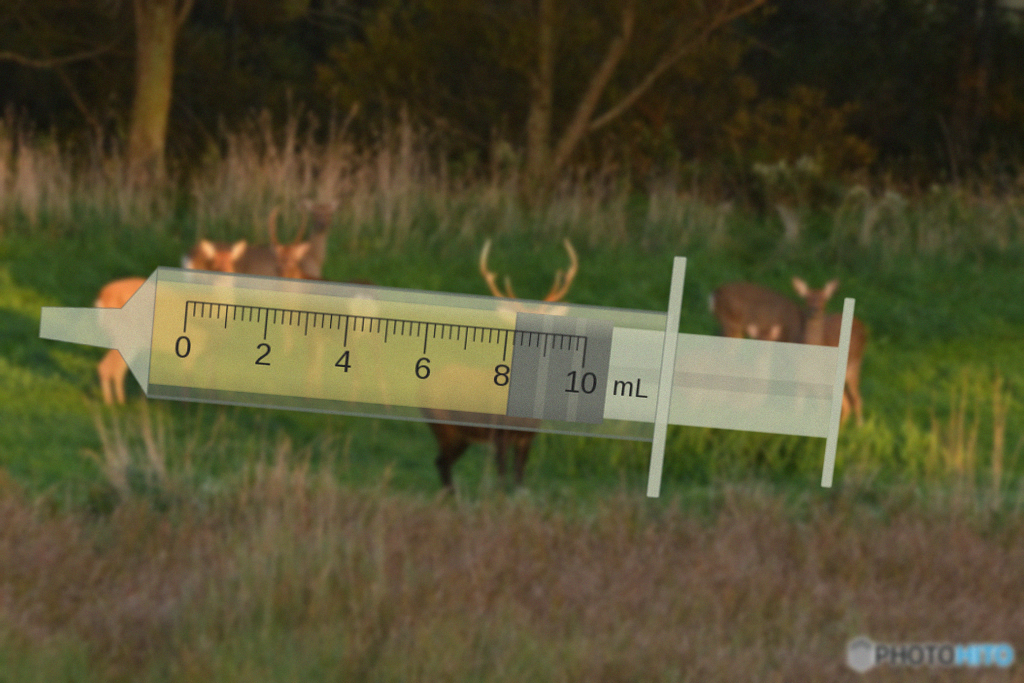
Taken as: {"value": 8.2, "unit": "mL"}
